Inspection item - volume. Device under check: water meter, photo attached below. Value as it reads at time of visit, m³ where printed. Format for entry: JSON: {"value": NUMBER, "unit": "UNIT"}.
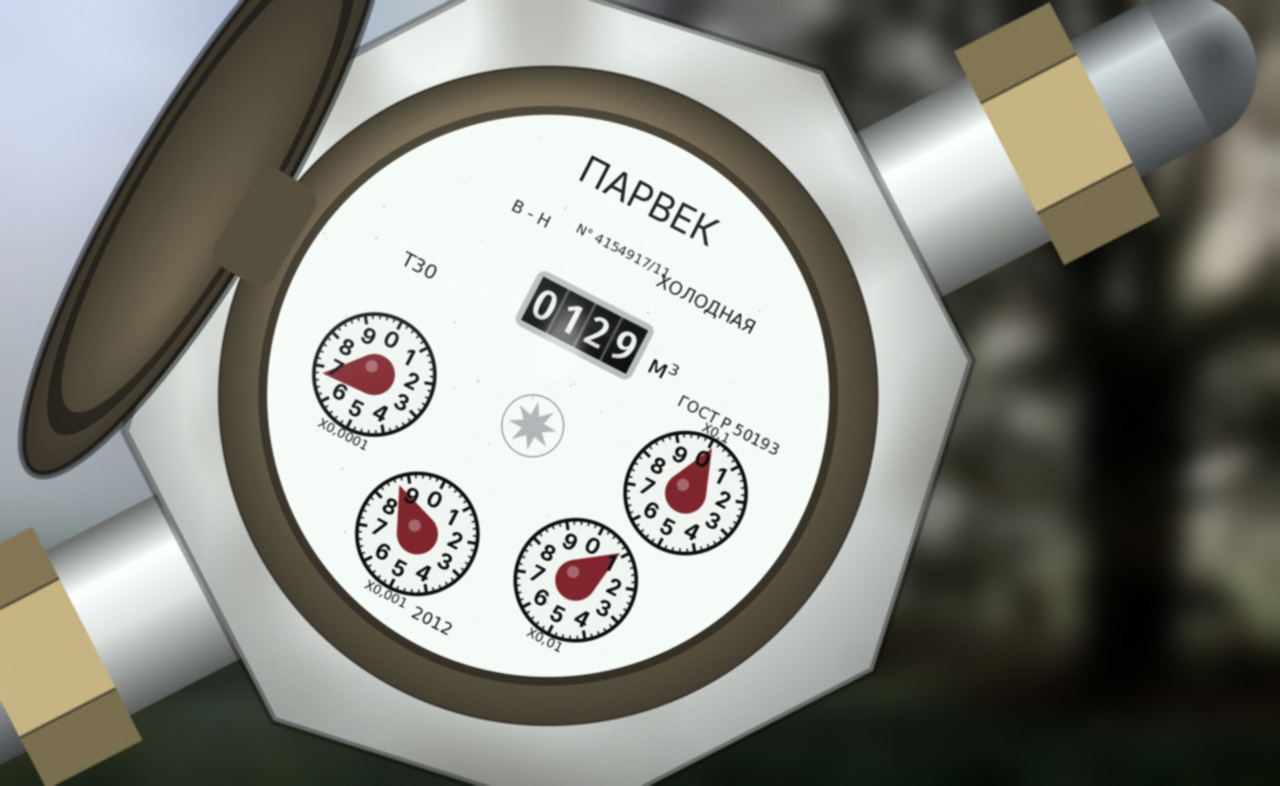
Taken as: {"value": 129.0086, "unit": "m³"}
